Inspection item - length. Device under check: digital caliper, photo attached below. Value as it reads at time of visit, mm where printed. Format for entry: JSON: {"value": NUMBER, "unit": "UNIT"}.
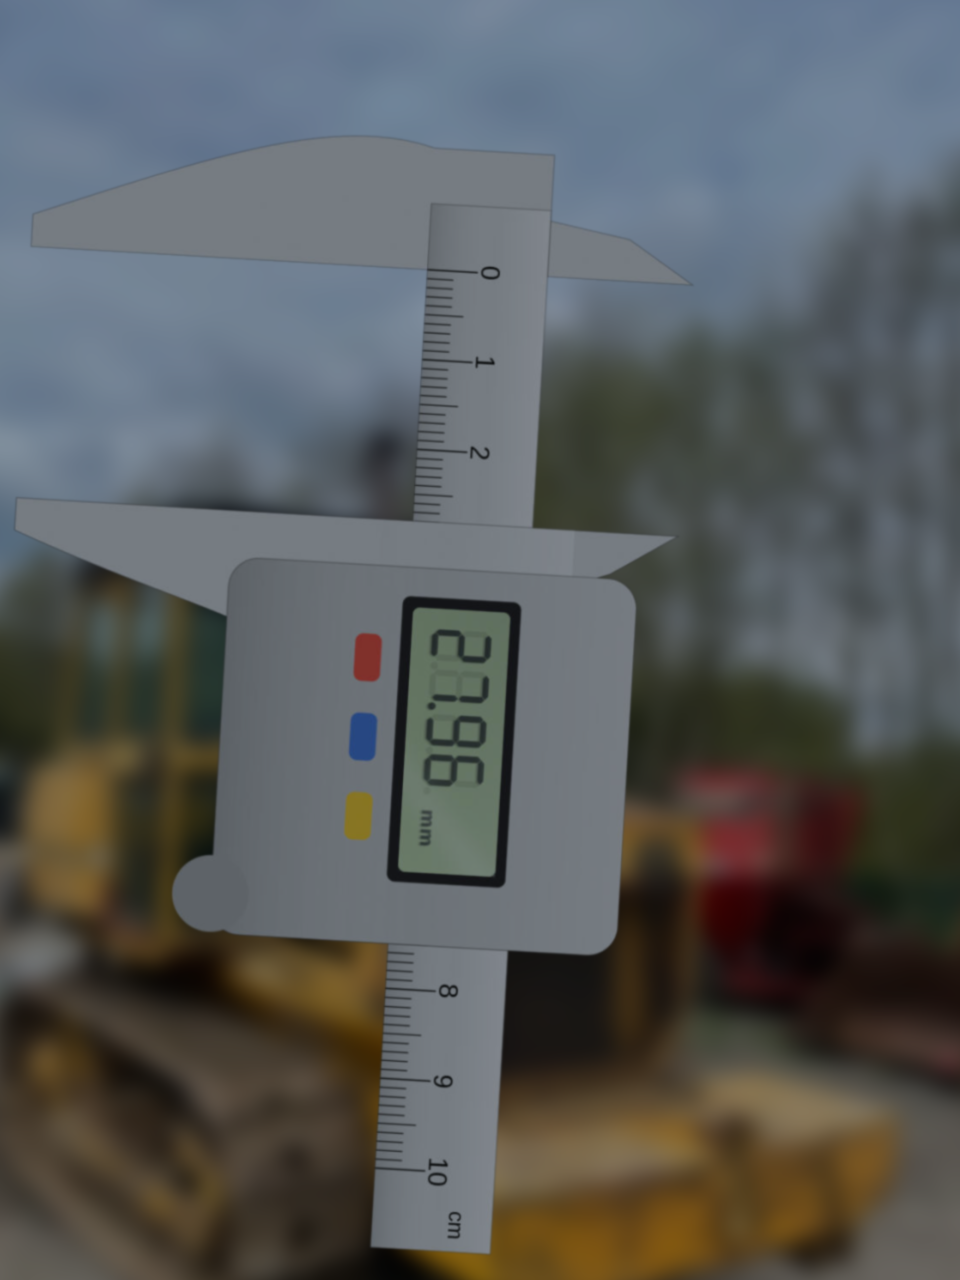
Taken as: {"value": 27.96, "unit": "mm"}
